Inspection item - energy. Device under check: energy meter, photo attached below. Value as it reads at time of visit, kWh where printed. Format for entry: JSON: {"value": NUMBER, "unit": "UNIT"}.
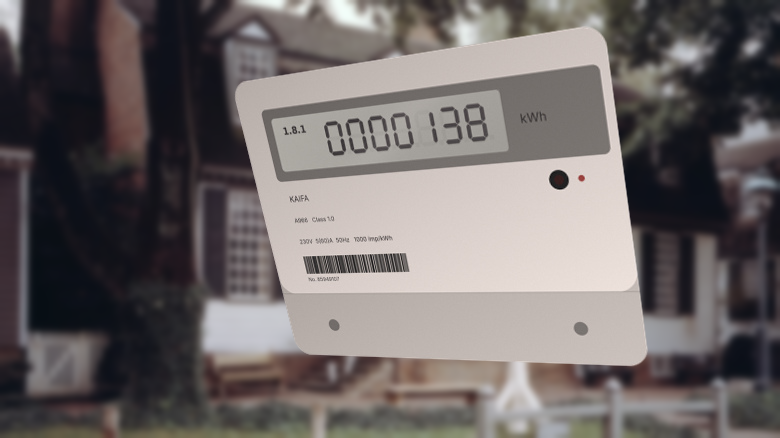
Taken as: {"value": 138, "unit": "kWh"}
